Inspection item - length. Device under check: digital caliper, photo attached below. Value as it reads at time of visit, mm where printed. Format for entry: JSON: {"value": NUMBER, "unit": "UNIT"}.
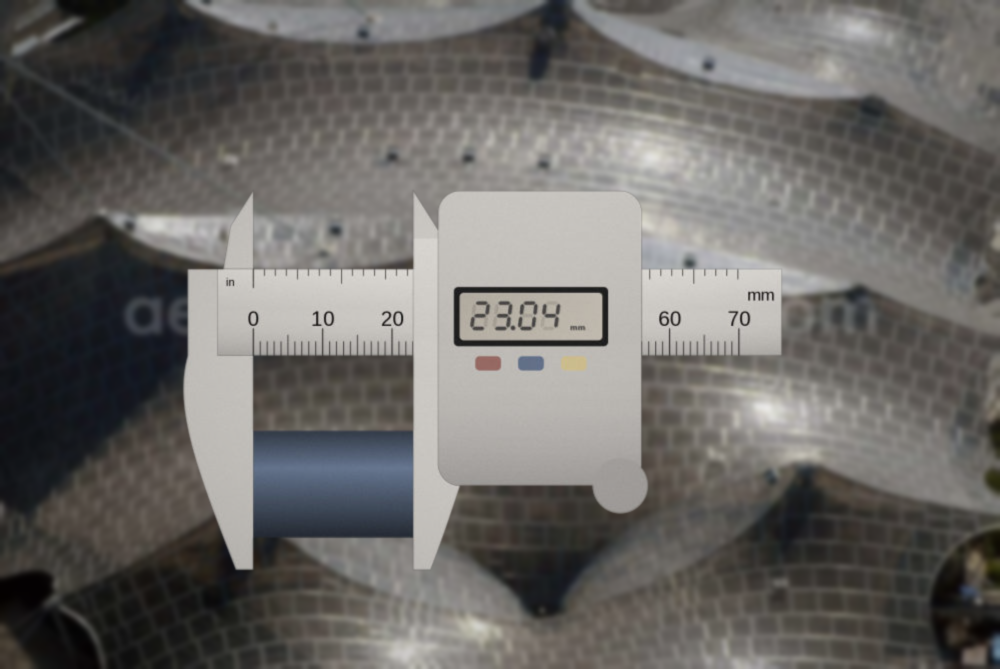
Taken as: {"value": 23.04, "unit": "mm"}
